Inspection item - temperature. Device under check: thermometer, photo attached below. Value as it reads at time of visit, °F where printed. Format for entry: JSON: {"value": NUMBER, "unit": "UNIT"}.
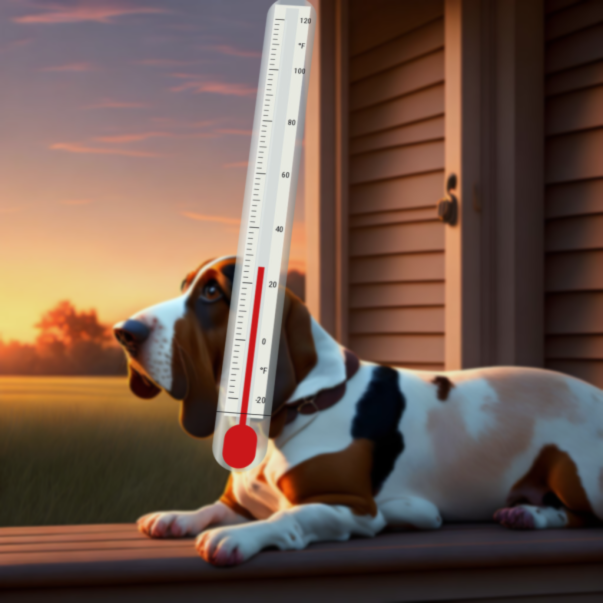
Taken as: {"value": 26, "unit": "°F"}
